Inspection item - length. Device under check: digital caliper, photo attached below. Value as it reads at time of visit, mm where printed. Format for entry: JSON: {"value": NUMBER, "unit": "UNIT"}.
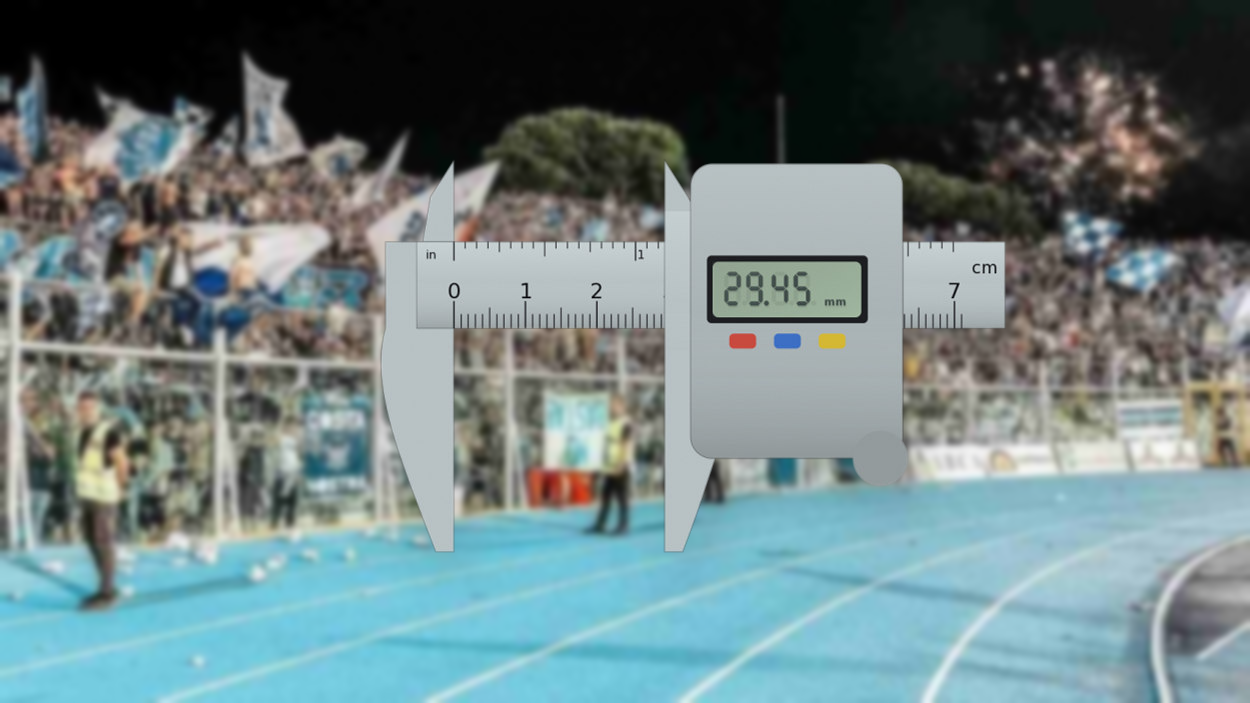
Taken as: {"value": 29.45, "unit": "mm"}
